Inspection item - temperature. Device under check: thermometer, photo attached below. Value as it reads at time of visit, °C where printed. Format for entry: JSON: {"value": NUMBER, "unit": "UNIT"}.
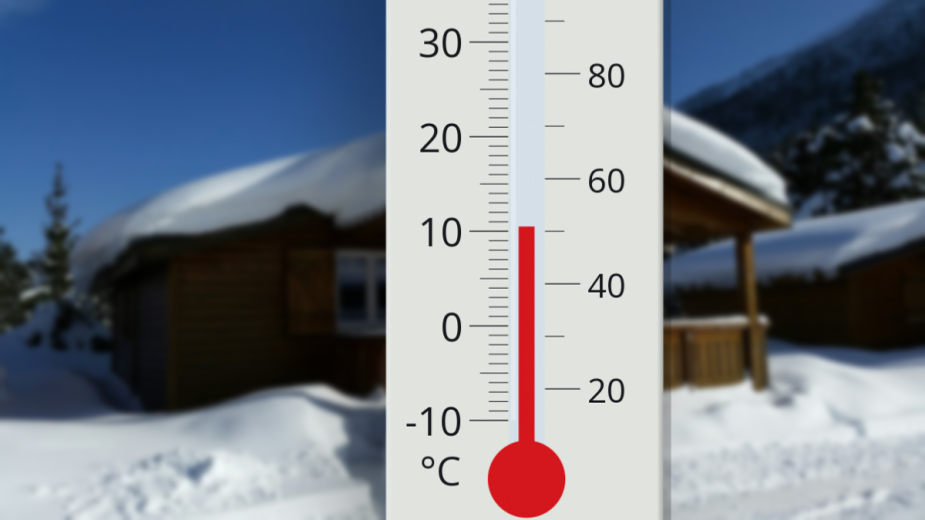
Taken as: {"value": 10.5, "unit": "°C"}
